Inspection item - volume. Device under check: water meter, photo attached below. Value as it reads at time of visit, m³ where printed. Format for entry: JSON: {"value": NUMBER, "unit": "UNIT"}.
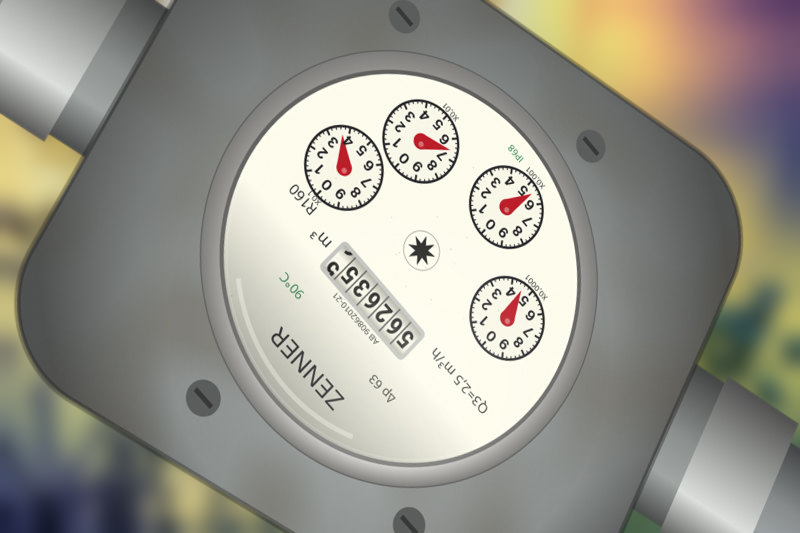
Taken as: {"value": 5626355.3654, "unit": "m³"}
